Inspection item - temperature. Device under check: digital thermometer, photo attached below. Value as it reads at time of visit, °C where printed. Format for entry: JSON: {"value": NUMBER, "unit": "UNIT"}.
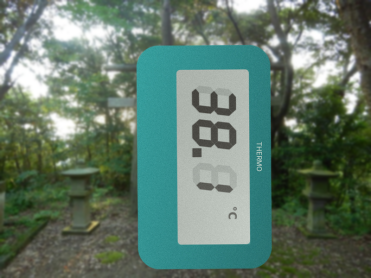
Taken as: {"value": 38.1, "unit": "°C"}
